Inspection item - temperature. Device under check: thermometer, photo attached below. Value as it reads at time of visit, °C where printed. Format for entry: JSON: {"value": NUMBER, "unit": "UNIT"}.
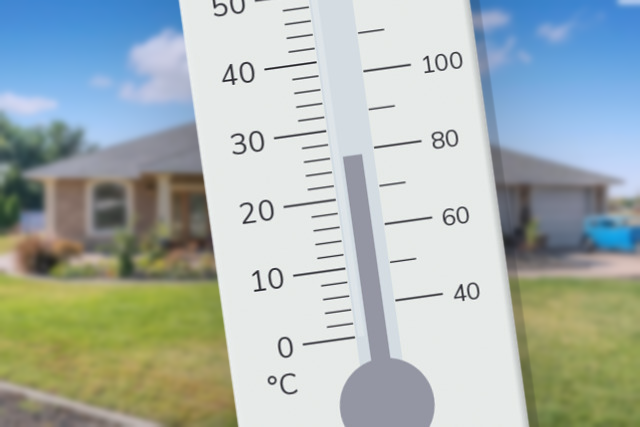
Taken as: {"value": 26, "unit": "°C"}
